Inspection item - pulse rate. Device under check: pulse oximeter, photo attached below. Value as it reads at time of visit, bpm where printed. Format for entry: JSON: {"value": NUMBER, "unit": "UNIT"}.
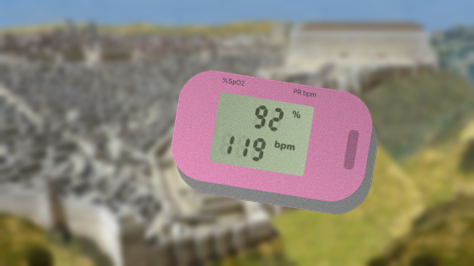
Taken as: {"value": 119, "unit": "bpm"}
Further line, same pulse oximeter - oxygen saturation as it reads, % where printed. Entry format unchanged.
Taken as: {"value": 92, "unit": "%"}
